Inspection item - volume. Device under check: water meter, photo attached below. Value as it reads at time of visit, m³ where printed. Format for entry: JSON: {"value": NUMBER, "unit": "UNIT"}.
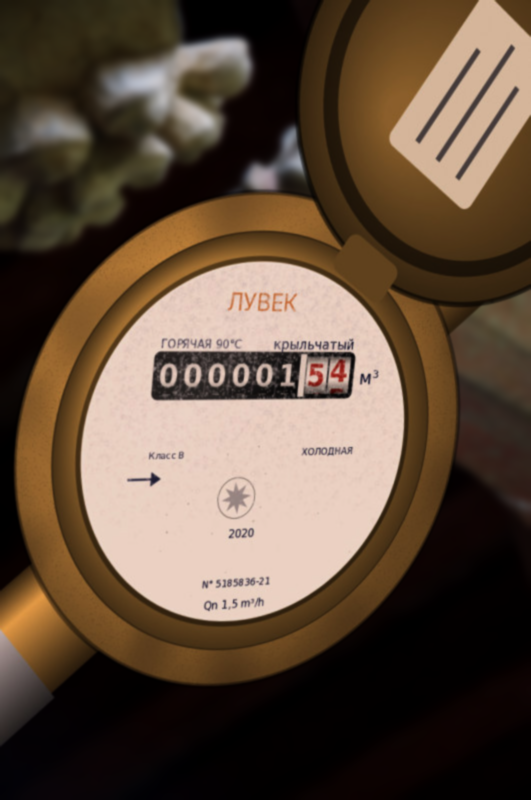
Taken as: {"value": 1.54, "unit": "m³"}
